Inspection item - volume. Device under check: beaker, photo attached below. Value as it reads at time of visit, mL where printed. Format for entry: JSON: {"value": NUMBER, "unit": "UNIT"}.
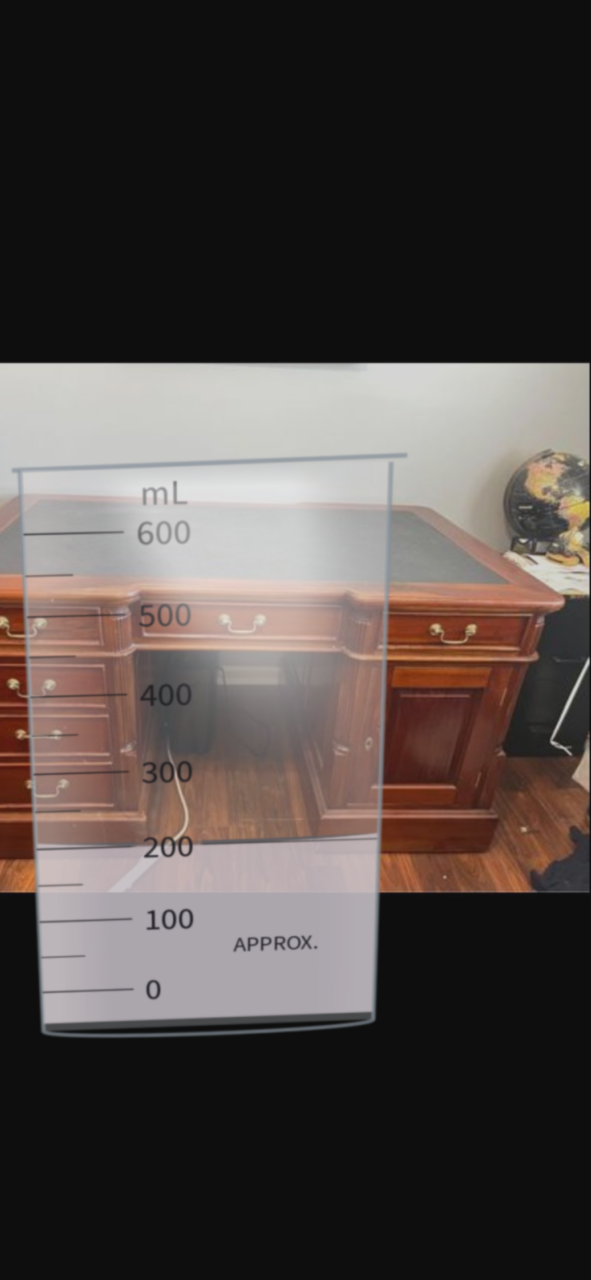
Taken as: {"value": 200, "unit": "mL"}
